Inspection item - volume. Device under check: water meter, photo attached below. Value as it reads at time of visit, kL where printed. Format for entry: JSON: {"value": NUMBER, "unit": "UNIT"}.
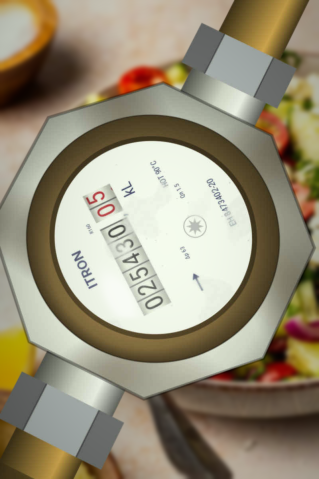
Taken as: {"value": 25430.05, "unit": "kL"}
